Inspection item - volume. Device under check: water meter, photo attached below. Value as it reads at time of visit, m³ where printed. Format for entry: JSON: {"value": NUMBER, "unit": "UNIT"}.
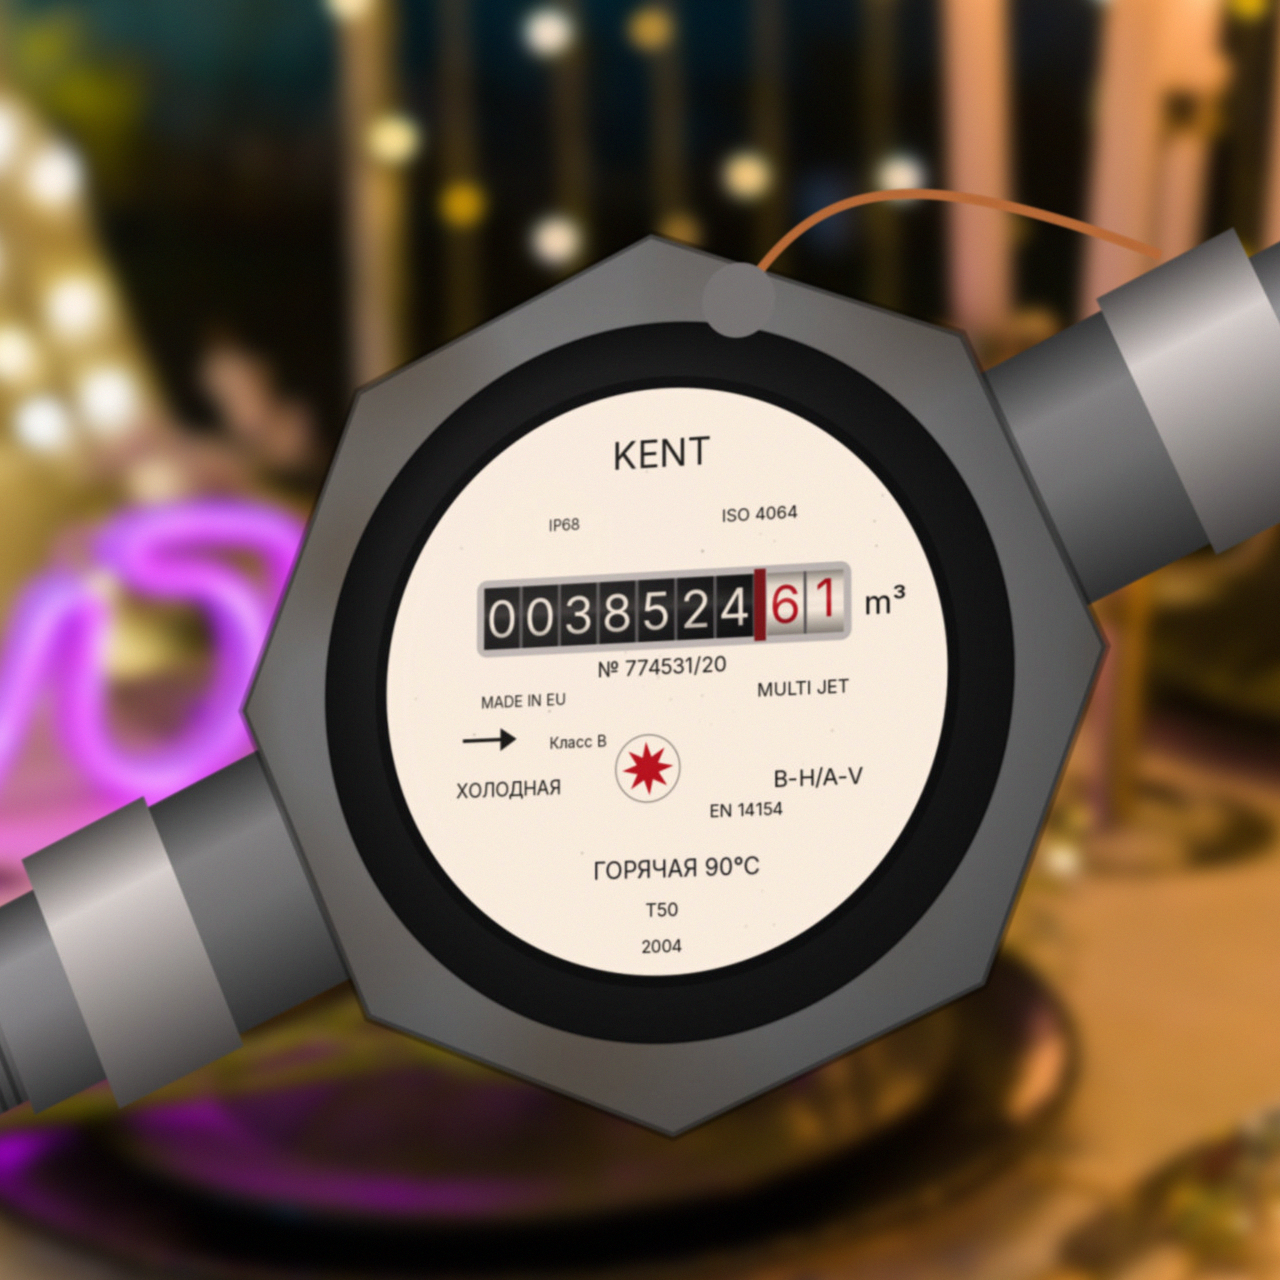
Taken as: {"value": 38524.61, "unit": "m³"}
